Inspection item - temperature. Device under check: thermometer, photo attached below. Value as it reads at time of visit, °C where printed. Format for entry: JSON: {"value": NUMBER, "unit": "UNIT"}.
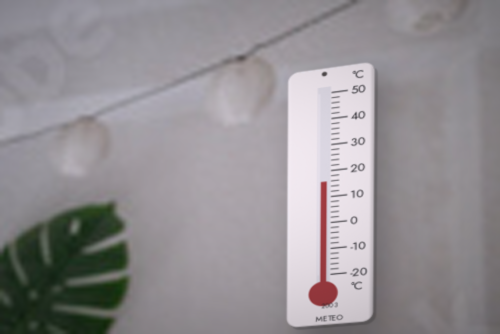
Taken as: {"value": 16, "unit": "°C"}
